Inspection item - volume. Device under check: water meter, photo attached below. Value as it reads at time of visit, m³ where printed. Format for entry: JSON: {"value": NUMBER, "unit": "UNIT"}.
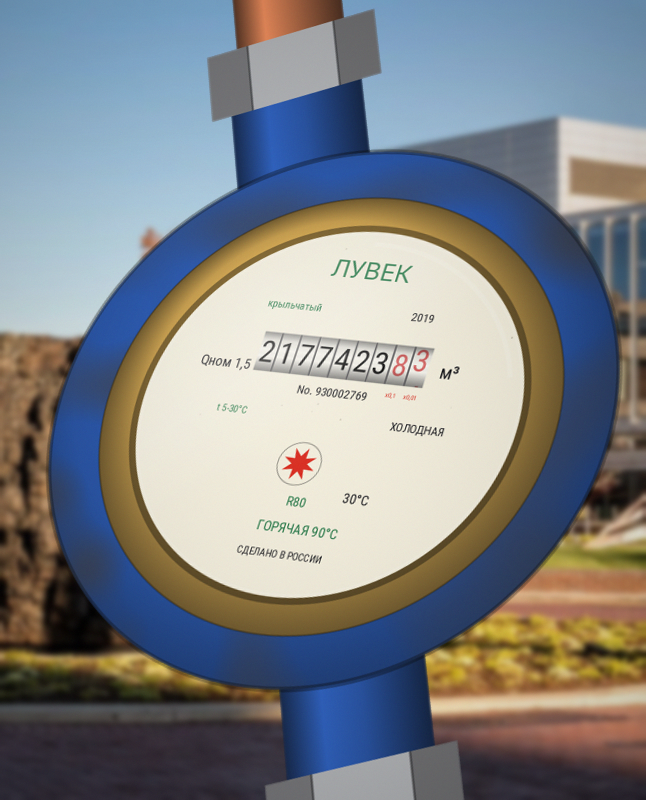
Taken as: {"value": 2177423.83, "unit": "m³"}
